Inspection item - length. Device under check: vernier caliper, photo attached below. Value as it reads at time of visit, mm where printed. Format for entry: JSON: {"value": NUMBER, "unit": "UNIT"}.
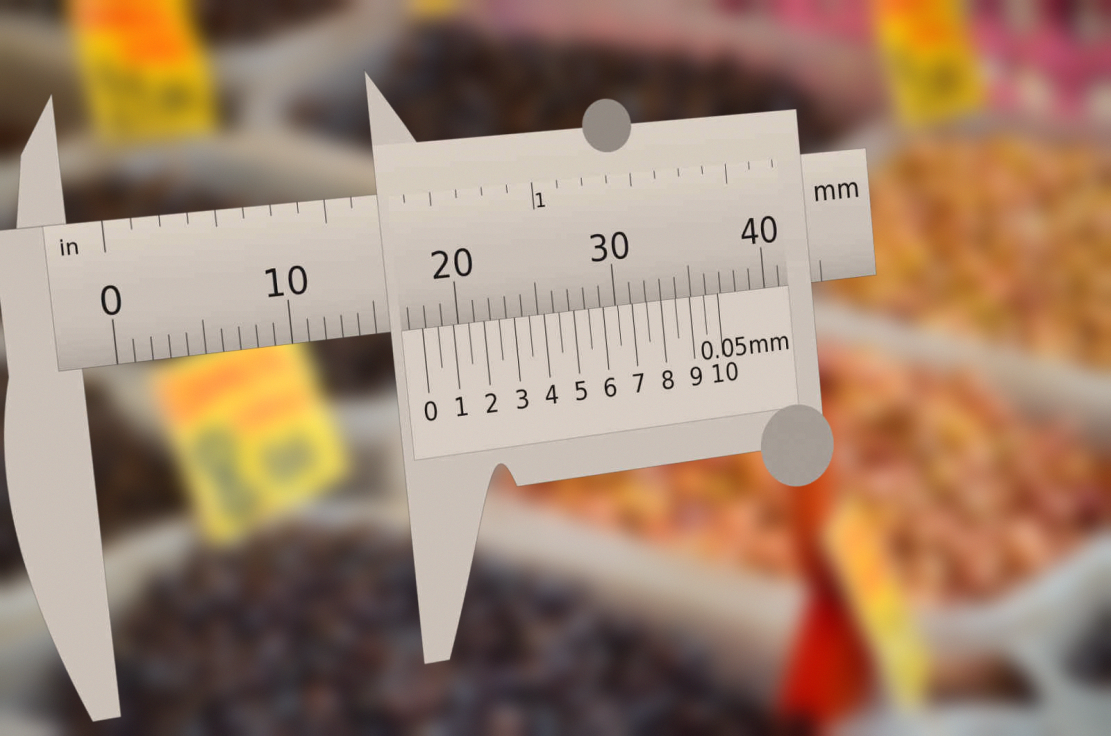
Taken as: {"value": 17.8, "unit": "mm"}
